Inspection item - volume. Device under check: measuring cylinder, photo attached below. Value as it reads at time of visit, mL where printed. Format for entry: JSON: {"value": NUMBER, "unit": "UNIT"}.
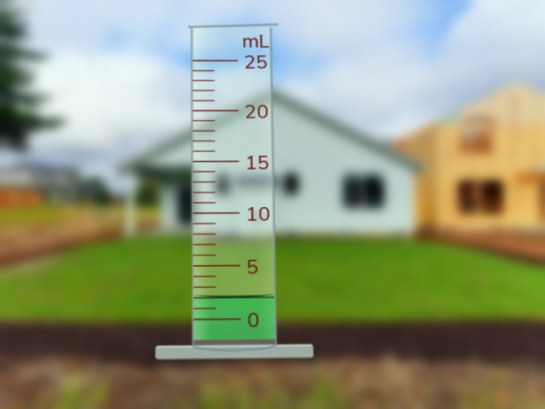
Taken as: {"value": 2, "unit": "mL"}
